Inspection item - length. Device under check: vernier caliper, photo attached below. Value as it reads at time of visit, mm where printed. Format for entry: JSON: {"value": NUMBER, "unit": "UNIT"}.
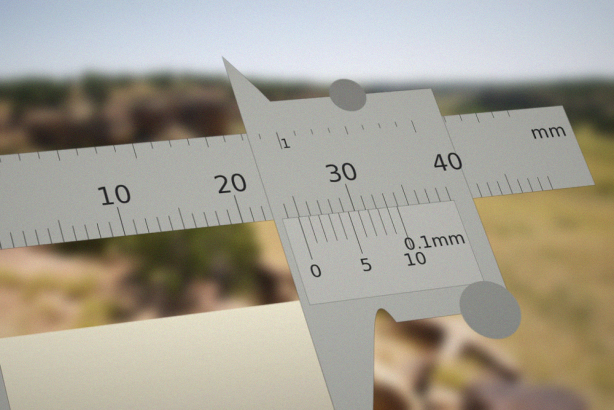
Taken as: {"value": 24.9, "unit": "mm"}
